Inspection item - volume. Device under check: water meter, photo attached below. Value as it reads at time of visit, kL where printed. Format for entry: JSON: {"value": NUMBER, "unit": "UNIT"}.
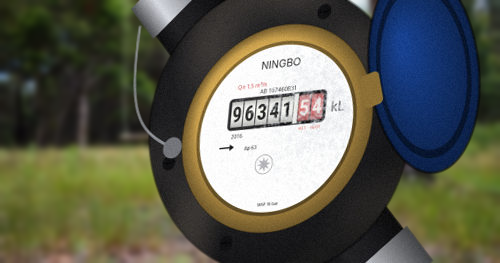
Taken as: {"value": 96341.54, "unit": "kL"}
